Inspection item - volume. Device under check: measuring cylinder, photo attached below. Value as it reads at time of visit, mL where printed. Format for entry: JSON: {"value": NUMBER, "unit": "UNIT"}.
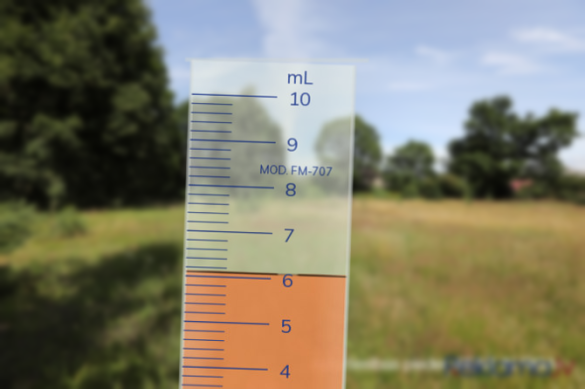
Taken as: {"value": 6.1, "unit": "mL"}
